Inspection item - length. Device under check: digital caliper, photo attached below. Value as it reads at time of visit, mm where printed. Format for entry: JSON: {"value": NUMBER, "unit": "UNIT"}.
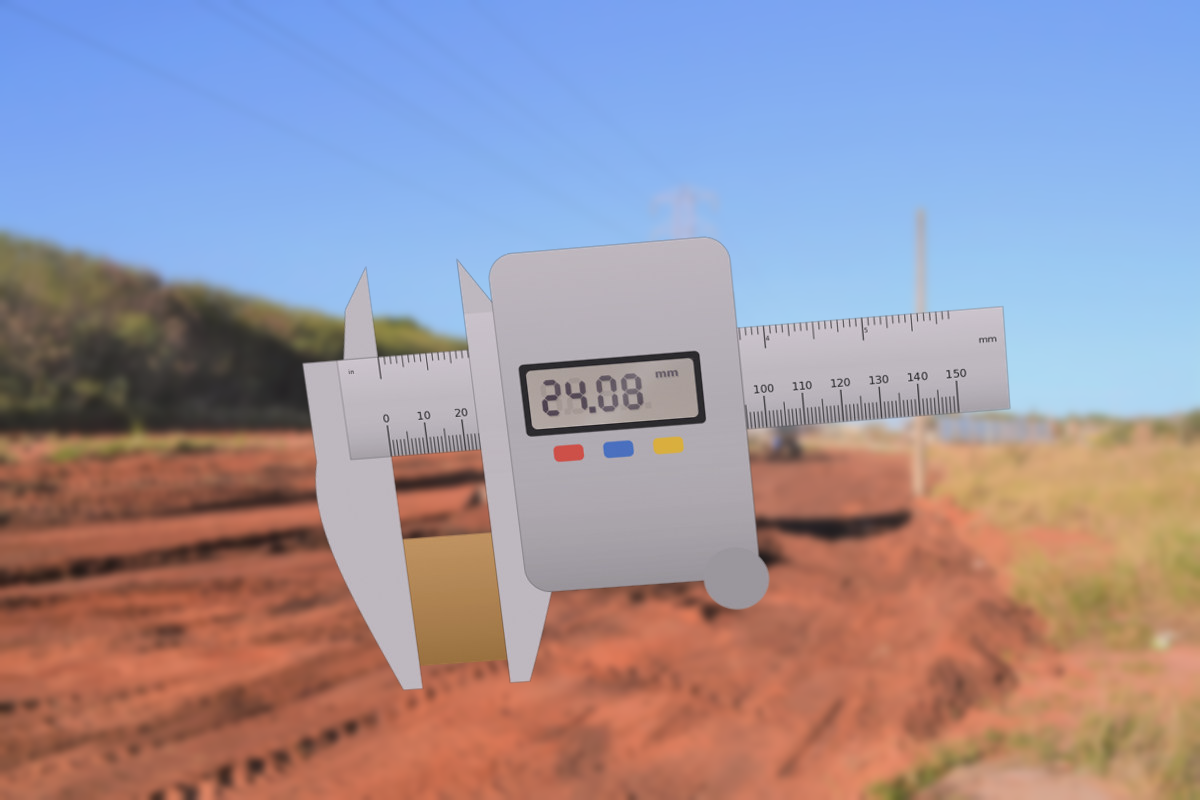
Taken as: {"value": 24.08, "unit": "mm"}
